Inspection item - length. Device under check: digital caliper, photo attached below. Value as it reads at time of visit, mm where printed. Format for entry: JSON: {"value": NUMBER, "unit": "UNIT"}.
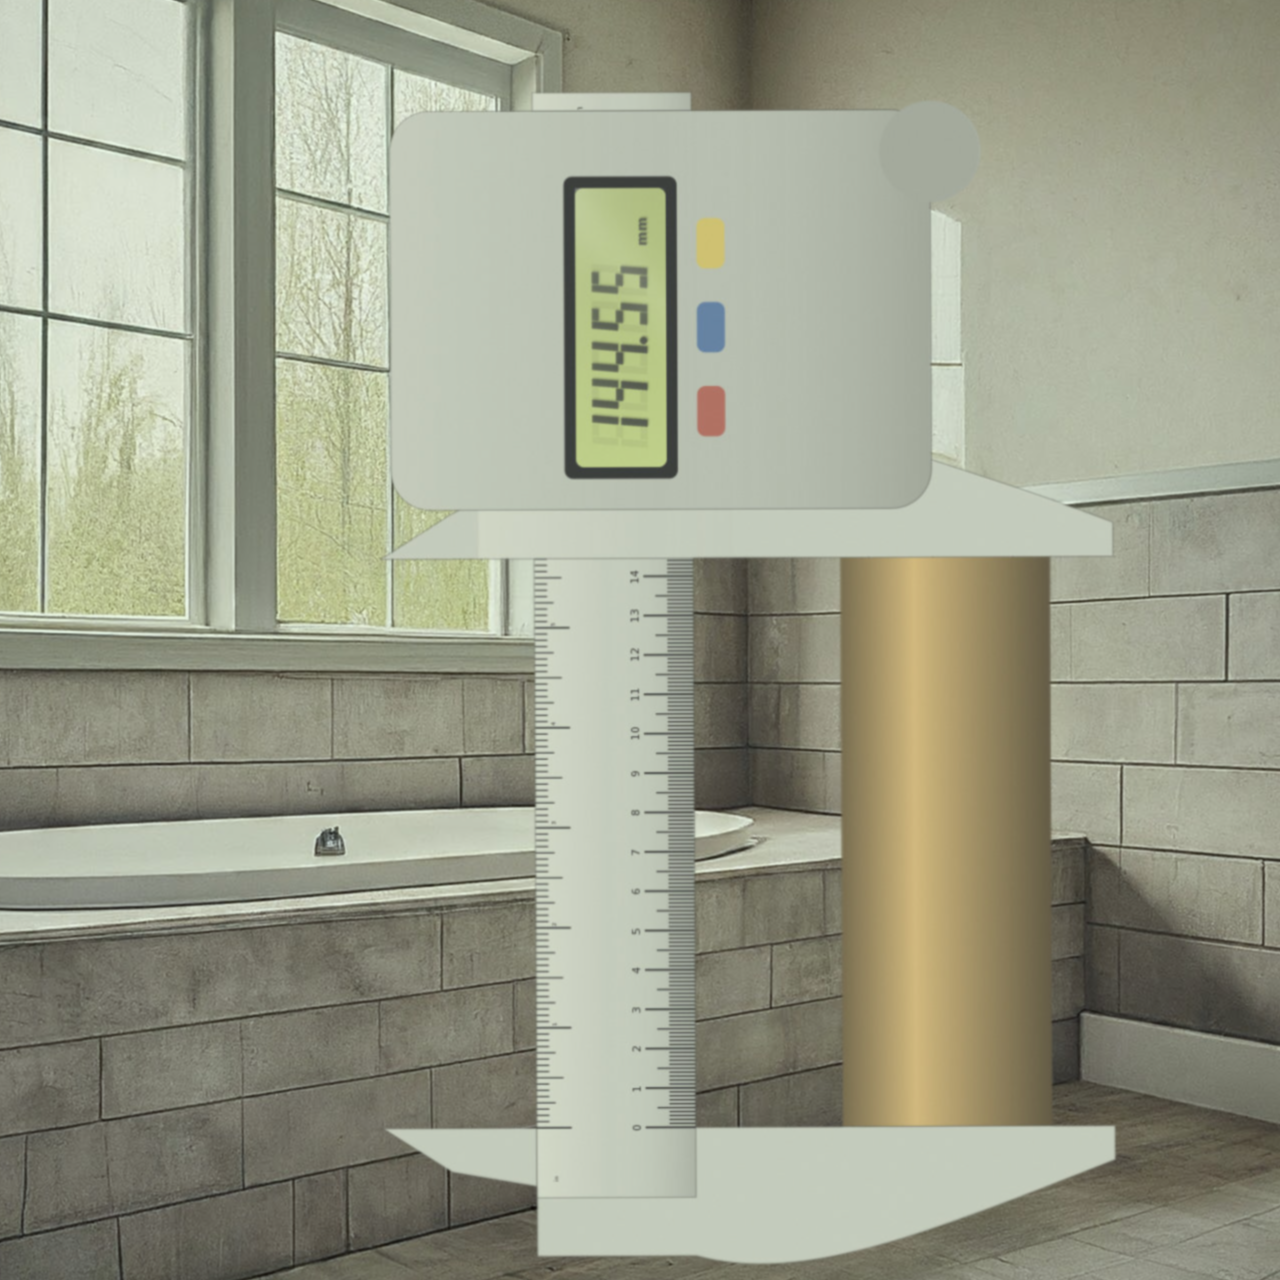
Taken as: {"value": 144.55, "unit": "mm"}
